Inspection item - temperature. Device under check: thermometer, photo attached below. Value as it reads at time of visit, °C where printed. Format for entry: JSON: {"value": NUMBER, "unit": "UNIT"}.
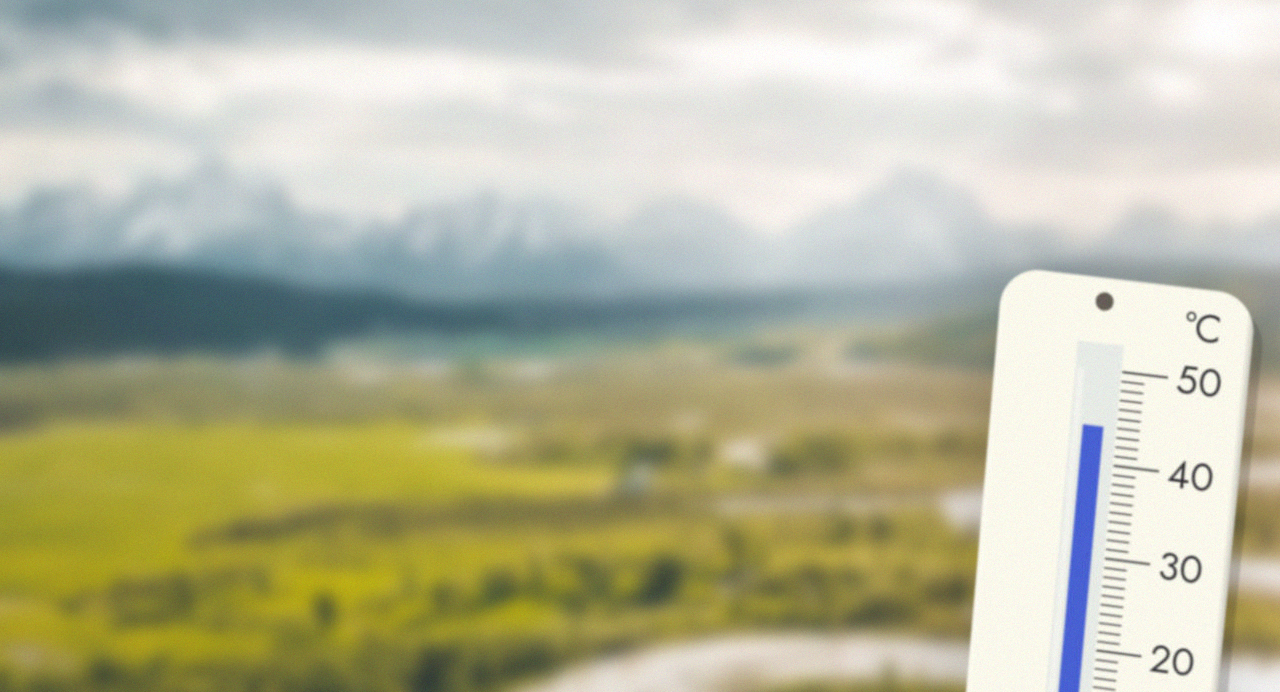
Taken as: {"value": 44, "unit": "°C"}
